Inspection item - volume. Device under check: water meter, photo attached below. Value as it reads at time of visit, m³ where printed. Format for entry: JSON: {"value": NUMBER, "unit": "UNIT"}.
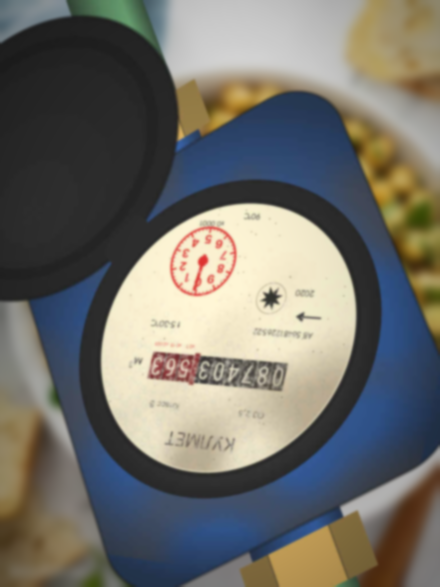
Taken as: {"value": 87403.5630, "unit": "m³"}
